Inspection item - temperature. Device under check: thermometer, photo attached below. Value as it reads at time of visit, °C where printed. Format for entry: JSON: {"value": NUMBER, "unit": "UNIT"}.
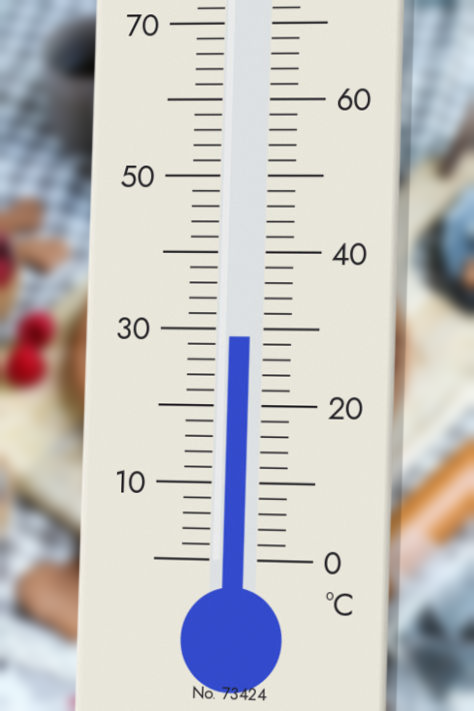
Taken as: {"value": 29, "unit": "°C"}
